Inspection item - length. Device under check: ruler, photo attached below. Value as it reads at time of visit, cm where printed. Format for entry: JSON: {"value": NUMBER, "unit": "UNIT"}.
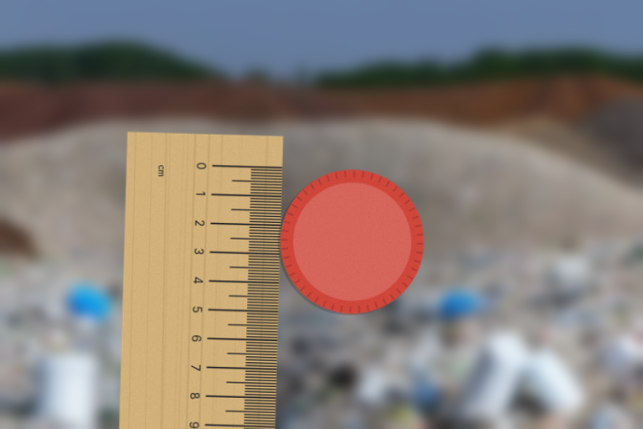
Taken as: {"value": 5, "unit": "cm"}
